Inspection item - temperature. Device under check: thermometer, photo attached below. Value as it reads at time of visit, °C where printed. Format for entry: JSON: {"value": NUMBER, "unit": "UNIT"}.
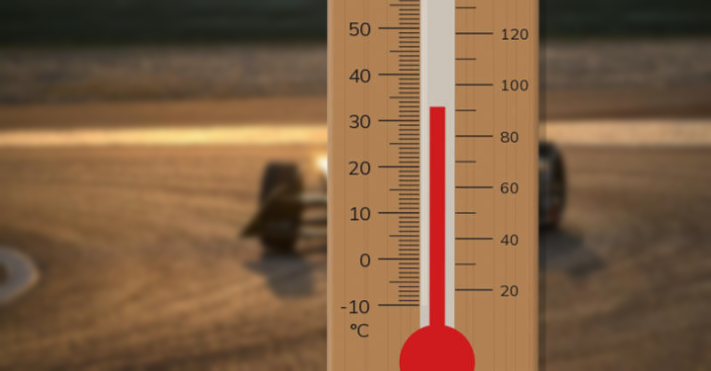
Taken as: {"value": 33, "unit": "°C"}
